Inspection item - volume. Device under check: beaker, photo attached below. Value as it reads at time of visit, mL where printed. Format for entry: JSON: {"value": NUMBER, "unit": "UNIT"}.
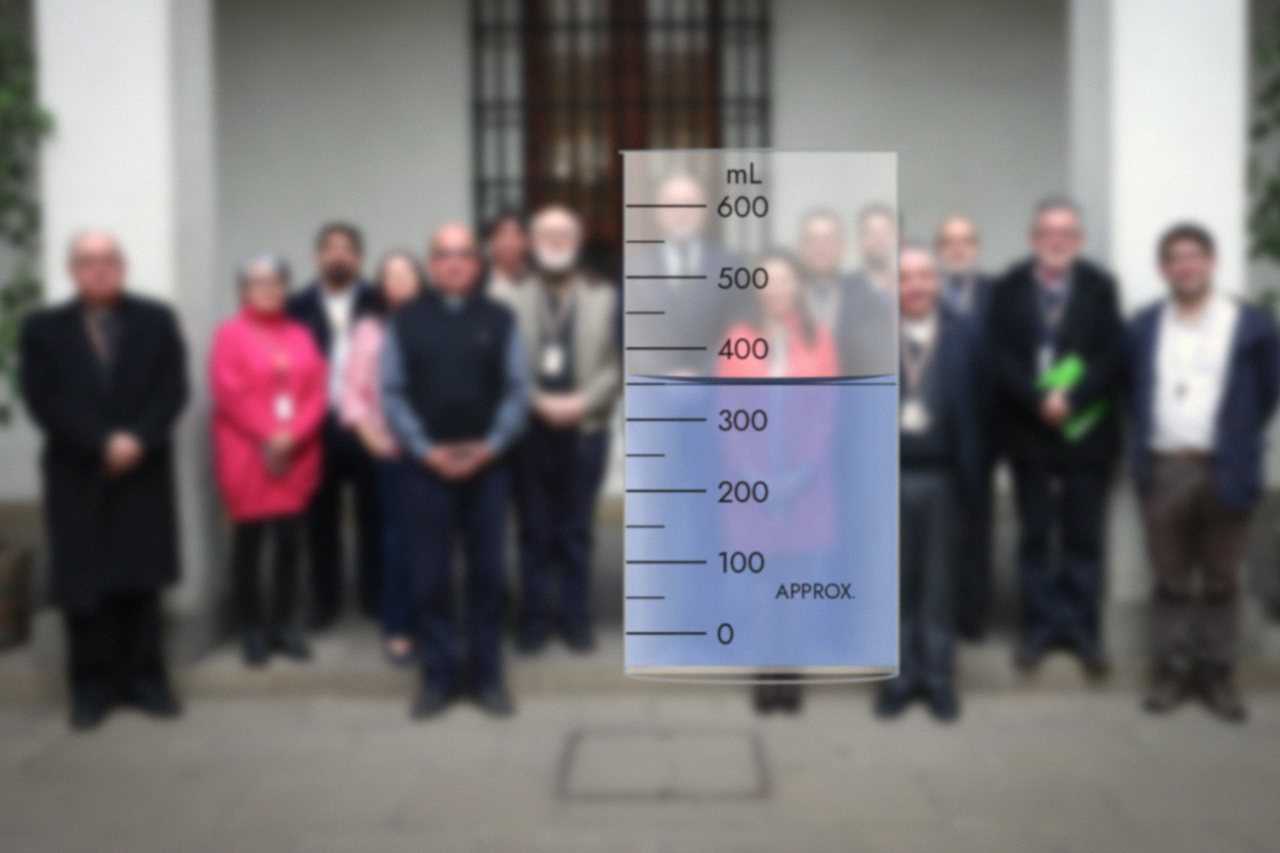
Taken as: {"value": 350, "unit": "mL"}
